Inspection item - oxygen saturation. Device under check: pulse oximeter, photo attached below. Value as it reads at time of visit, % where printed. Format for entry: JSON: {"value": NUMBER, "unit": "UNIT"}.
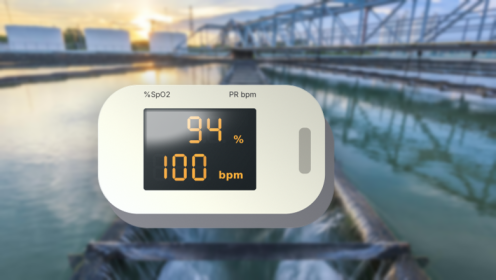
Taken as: {"value": 94, "unit": "%"}
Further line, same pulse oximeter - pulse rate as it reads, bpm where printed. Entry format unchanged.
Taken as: {"value": 100, "unit": "bpm"}
